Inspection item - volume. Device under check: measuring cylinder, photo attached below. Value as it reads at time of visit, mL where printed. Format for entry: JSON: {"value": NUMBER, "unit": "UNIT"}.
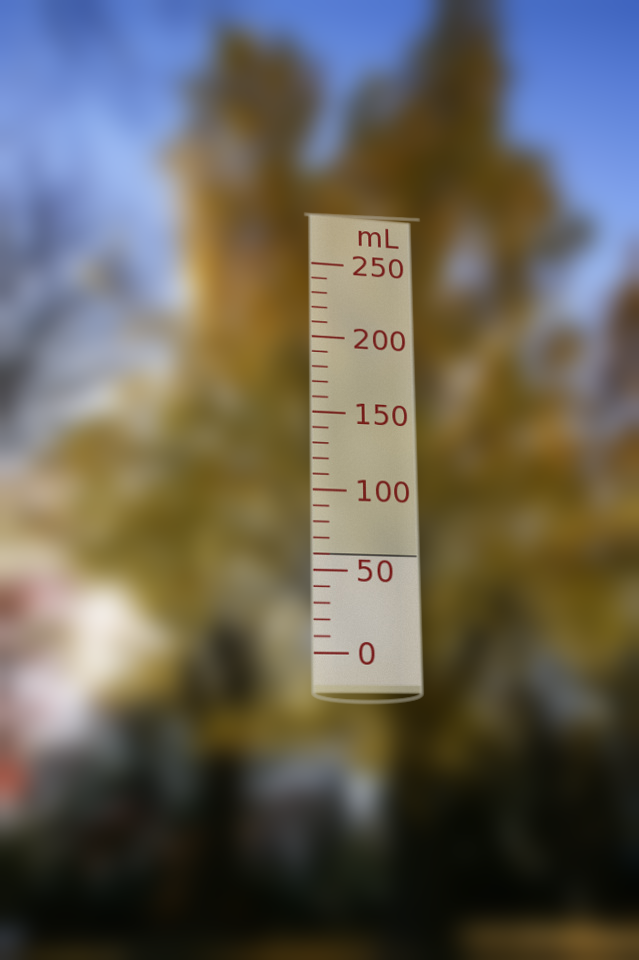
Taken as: {"value": 60, "unit": "mL"}
